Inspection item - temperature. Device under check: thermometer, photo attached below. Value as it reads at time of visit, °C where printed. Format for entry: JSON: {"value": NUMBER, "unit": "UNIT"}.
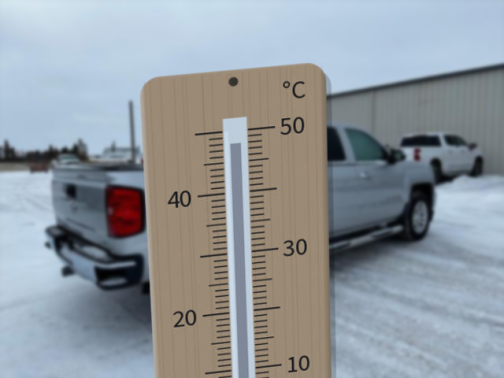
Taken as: {"value": 48, "unit": "°C"}
